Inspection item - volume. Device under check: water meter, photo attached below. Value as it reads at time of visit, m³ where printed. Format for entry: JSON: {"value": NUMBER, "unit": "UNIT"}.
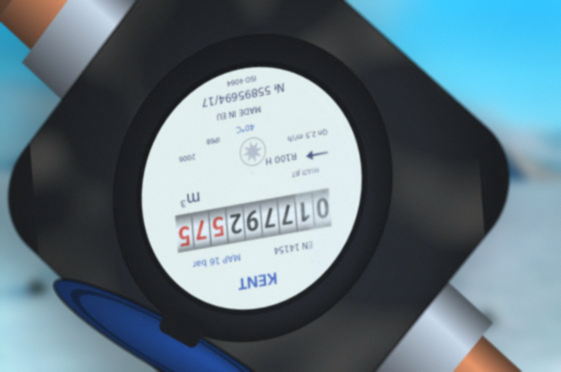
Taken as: {"value": 17792.575, "unit": "m³"}
